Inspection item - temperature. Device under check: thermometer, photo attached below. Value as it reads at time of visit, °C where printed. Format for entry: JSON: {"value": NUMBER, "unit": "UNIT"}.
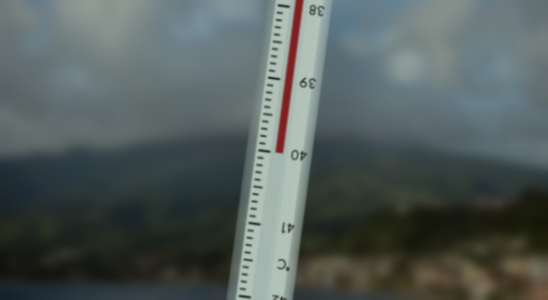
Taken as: {"value": 40, "unit": "°C"}
